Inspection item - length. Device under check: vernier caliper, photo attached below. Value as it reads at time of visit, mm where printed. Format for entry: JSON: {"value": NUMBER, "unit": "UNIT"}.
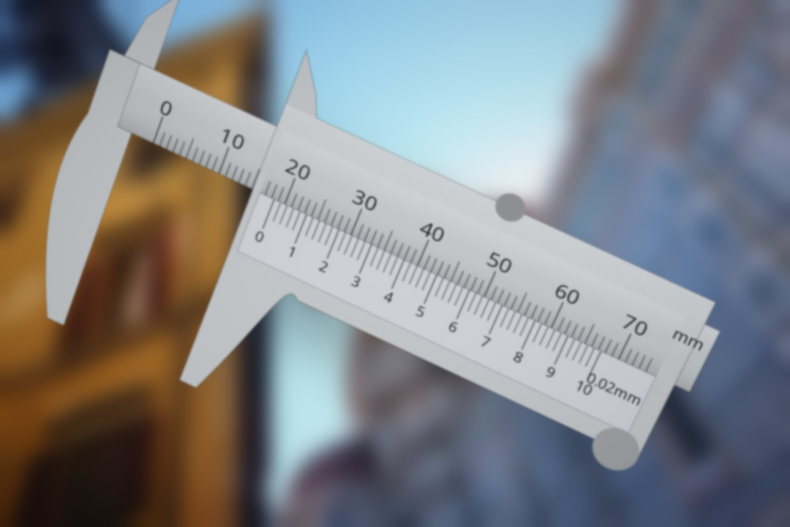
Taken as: {"value": 18.4, "unit": "mm"}
